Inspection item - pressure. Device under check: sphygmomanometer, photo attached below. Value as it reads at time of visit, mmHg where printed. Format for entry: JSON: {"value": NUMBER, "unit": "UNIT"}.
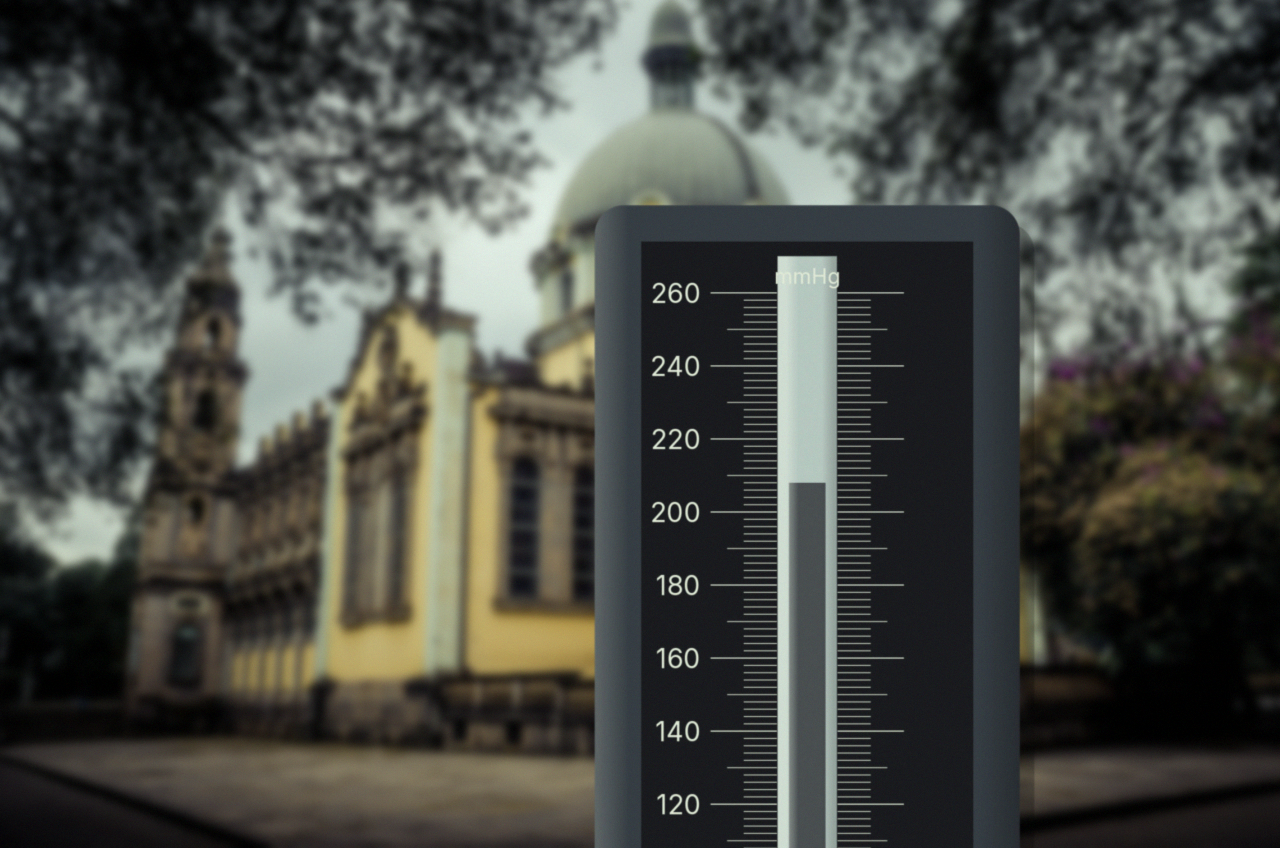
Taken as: {"value": 208, "unit": "mmHg"}
